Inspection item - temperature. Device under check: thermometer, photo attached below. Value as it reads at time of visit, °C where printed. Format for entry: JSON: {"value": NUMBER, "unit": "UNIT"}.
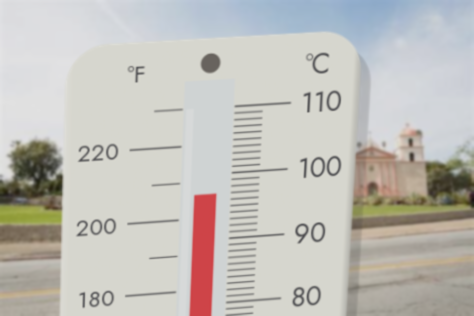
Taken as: {"value": 97, "unit": "°C"}
